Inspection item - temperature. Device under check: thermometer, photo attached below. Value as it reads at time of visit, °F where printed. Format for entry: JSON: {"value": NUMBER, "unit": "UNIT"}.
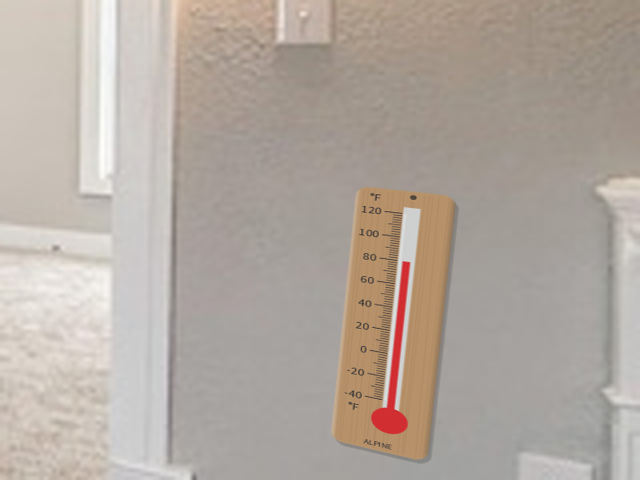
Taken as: {"value": 80, "unit": "°F"}
